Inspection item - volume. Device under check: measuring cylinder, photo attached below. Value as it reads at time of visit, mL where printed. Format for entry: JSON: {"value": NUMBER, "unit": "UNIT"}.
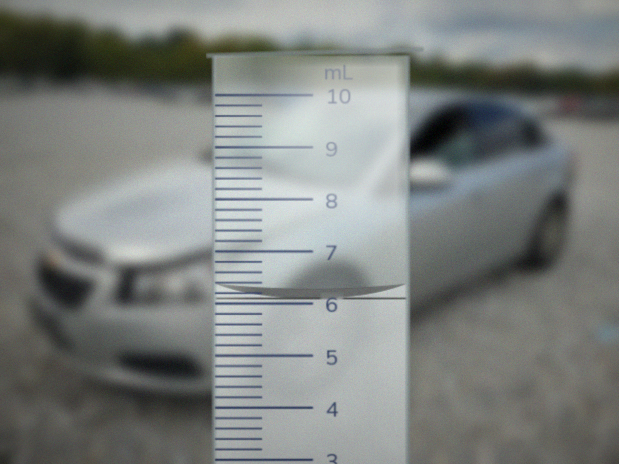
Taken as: {"value": 6.1, "unit": "mL"}
